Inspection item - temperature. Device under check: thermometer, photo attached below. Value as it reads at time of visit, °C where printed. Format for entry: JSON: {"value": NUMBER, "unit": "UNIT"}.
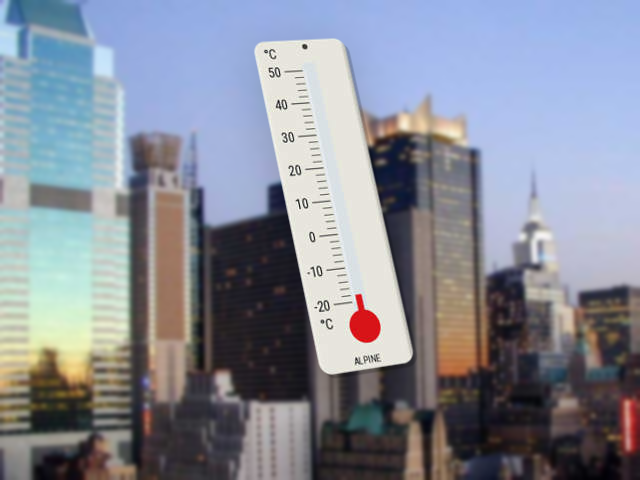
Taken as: {"value": -18, "unit": "°C"}
